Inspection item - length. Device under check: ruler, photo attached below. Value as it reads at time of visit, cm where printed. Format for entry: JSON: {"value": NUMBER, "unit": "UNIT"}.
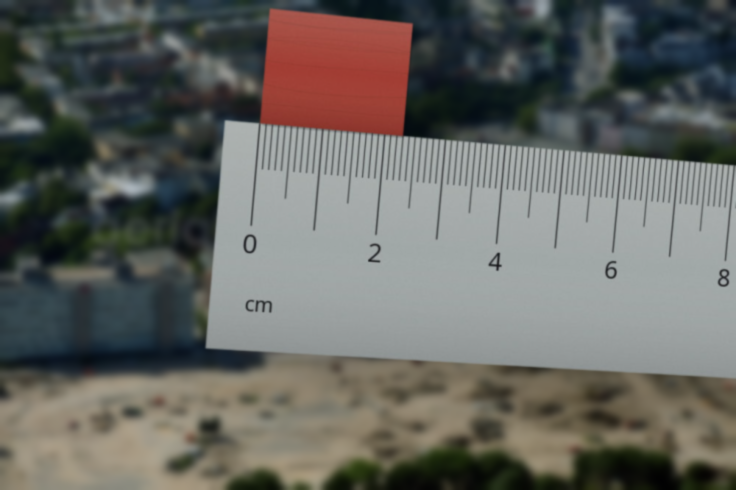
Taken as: {"value": 2.3, "unit": "cm"}
